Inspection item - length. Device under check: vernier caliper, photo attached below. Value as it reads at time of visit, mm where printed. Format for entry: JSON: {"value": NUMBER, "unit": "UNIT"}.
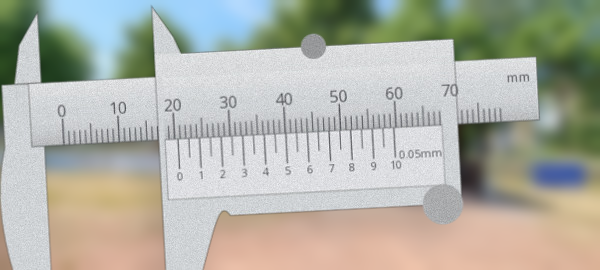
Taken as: {"value": 20.6, "unit": "mm"}
